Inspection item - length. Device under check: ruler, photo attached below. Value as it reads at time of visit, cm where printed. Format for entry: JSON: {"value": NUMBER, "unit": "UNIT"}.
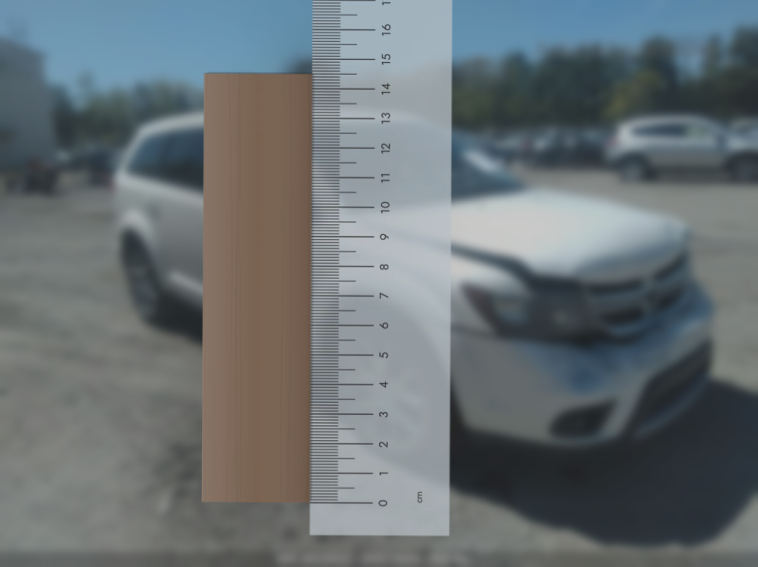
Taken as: {"value": 14.5, "unit": "cm"}
